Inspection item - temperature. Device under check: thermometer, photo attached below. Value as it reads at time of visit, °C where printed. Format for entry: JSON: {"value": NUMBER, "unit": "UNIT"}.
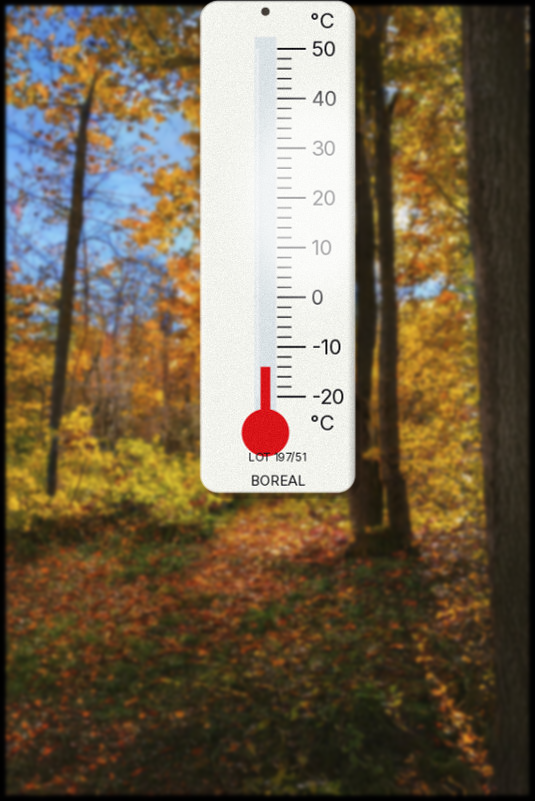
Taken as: {"value": -14, "unit": "°C"}
